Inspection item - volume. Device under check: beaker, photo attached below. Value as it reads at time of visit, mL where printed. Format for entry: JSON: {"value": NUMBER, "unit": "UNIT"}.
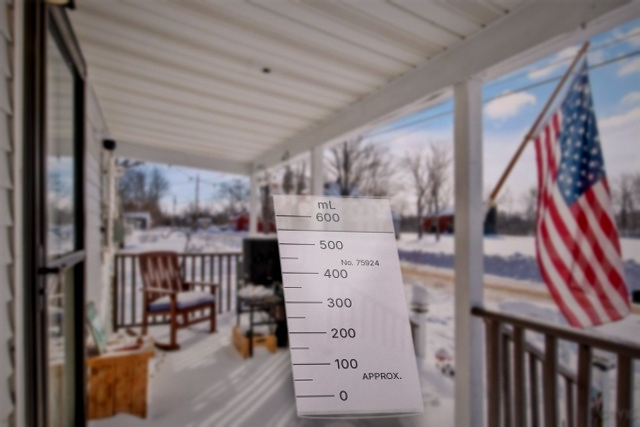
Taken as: {"value": 550, "unit": "mL"}
